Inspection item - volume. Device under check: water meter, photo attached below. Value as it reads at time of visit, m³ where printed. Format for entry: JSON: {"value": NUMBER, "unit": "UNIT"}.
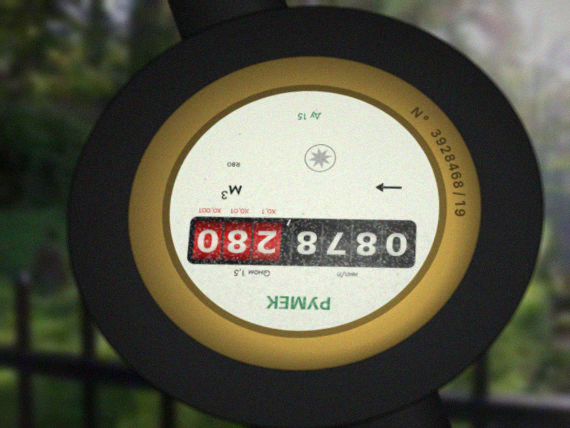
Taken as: {"value": 878.280, "unit": "m³"}
